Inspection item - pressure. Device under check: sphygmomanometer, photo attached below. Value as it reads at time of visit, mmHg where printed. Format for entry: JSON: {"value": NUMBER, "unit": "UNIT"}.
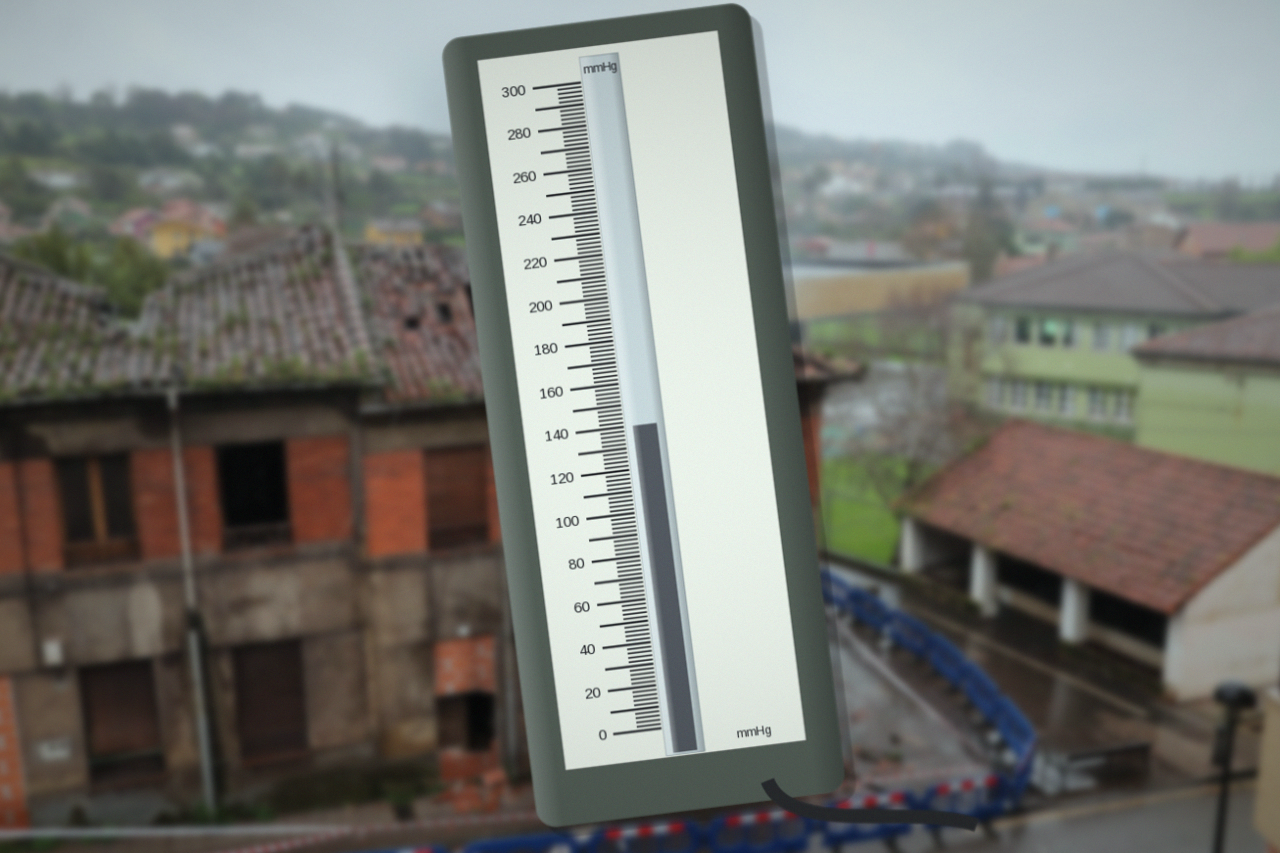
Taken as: {"value": 140, "unit": "mmHg"}
